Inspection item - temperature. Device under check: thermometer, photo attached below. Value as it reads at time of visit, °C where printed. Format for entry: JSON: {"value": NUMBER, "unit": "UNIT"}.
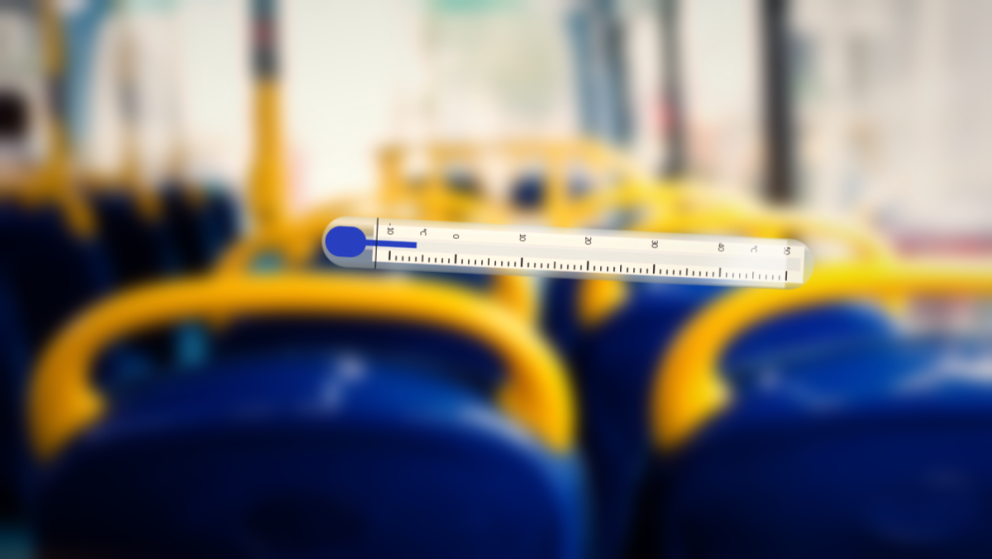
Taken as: {"value": -6, "unit": "°C"}
